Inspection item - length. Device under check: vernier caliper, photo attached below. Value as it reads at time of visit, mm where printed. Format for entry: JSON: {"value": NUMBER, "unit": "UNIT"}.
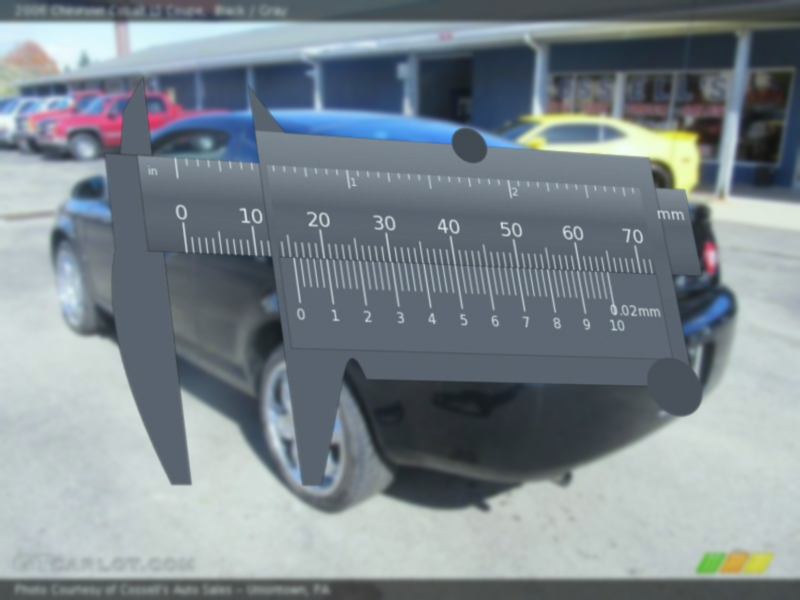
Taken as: {"value": 15.5, "unit": "mm"}
